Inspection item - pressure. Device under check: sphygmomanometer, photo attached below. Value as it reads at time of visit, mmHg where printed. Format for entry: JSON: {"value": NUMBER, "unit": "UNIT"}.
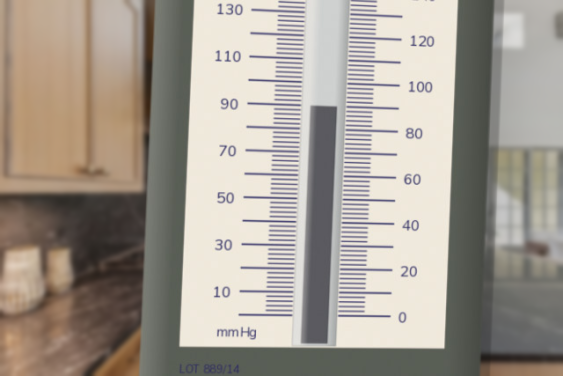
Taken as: {"value": 90, "unit": "mmHg"}
